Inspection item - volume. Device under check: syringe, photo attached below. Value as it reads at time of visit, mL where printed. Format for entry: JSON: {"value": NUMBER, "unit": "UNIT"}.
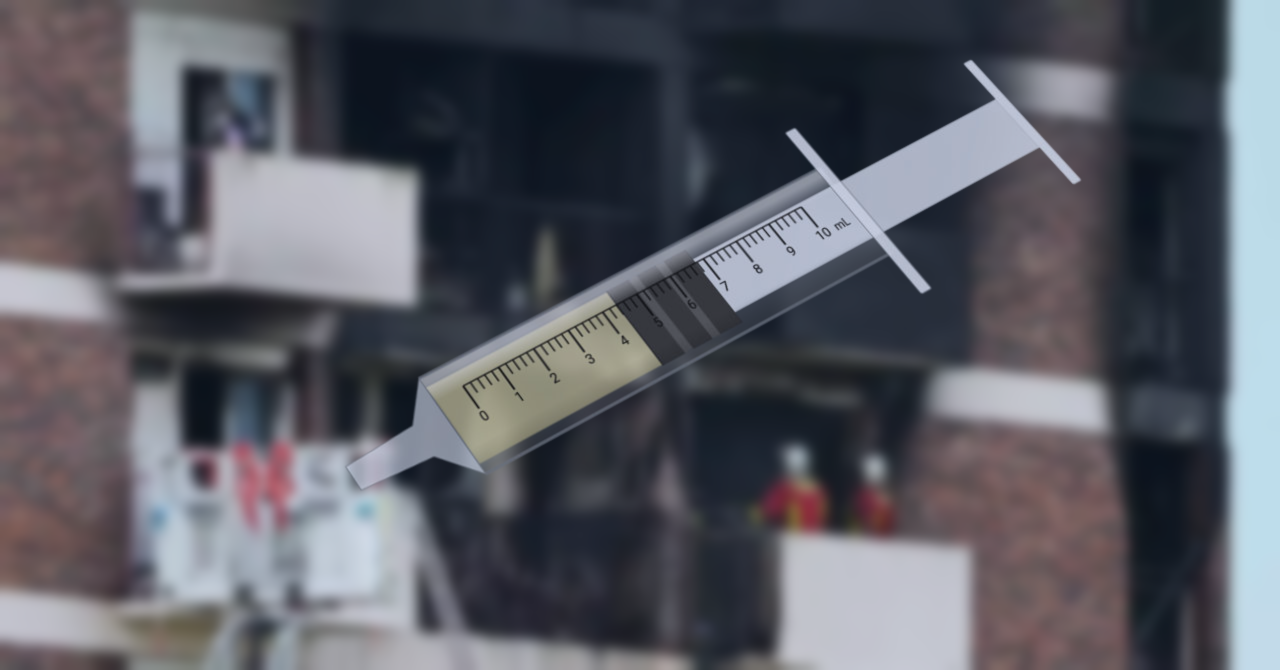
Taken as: {"value": 4.4, "unit": "mL"}
